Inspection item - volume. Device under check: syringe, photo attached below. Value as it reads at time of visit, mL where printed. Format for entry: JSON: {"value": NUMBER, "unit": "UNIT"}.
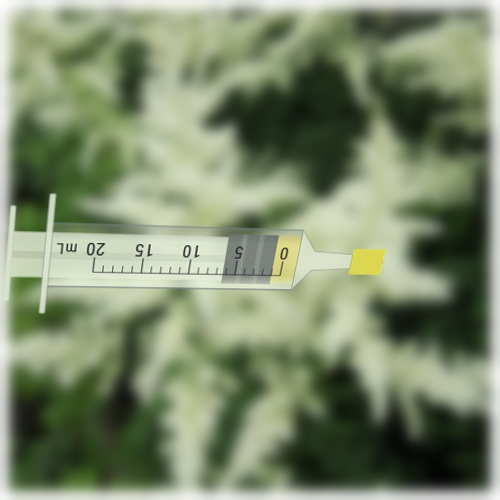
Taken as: {"value": 1, "unit": "mL"}
